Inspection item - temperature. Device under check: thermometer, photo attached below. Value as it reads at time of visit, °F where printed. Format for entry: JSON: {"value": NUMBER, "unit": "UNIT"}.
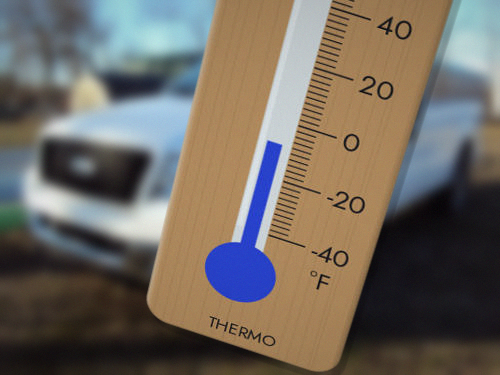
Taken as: {"value": -8, "unit": "°F"}
